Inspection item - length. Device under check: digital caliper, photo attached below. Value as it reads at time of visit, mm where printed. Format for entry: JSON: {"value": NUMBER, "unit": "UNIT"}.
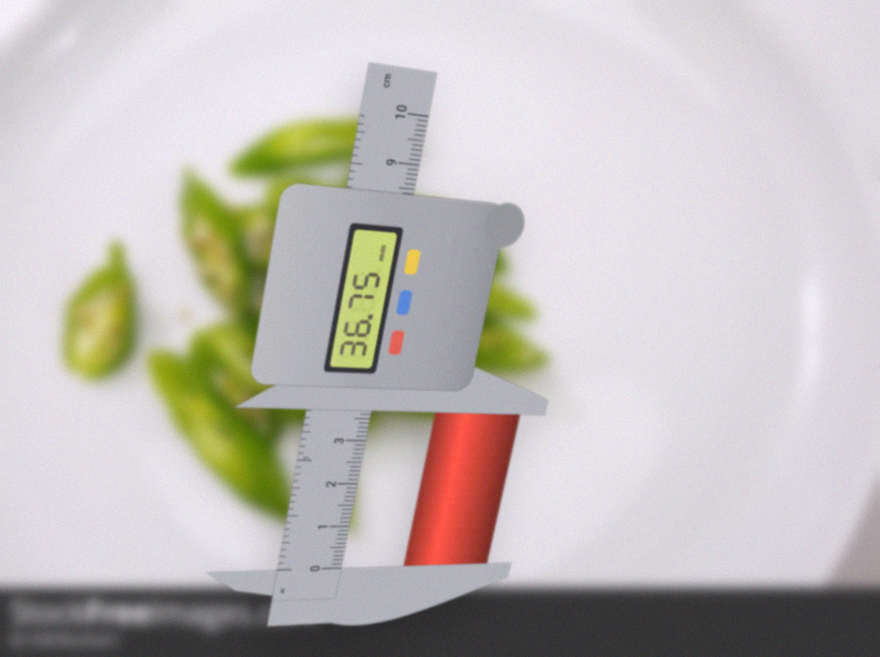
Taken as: {"value": 36.75, "unit": "mm"}
